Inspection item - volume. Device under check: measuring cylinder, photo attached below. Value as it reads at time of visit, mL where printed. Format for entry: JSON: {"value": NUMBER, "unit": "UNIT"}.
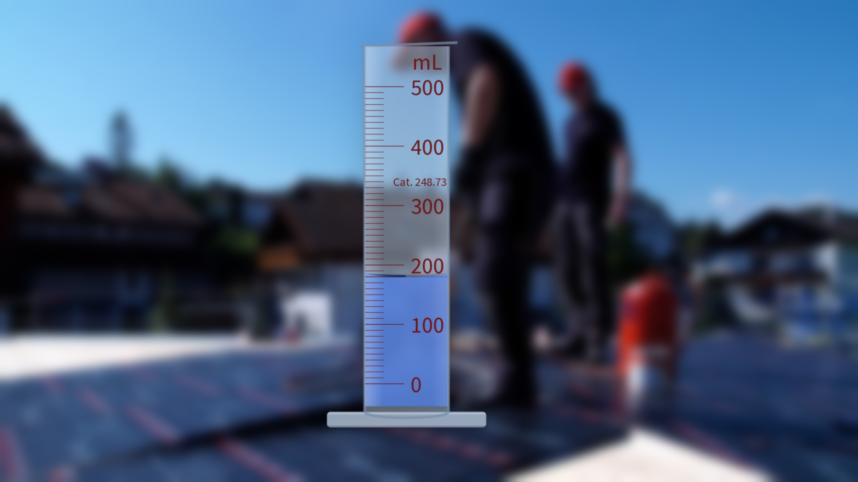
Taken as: {"value": 180, "unit": "mL"}
